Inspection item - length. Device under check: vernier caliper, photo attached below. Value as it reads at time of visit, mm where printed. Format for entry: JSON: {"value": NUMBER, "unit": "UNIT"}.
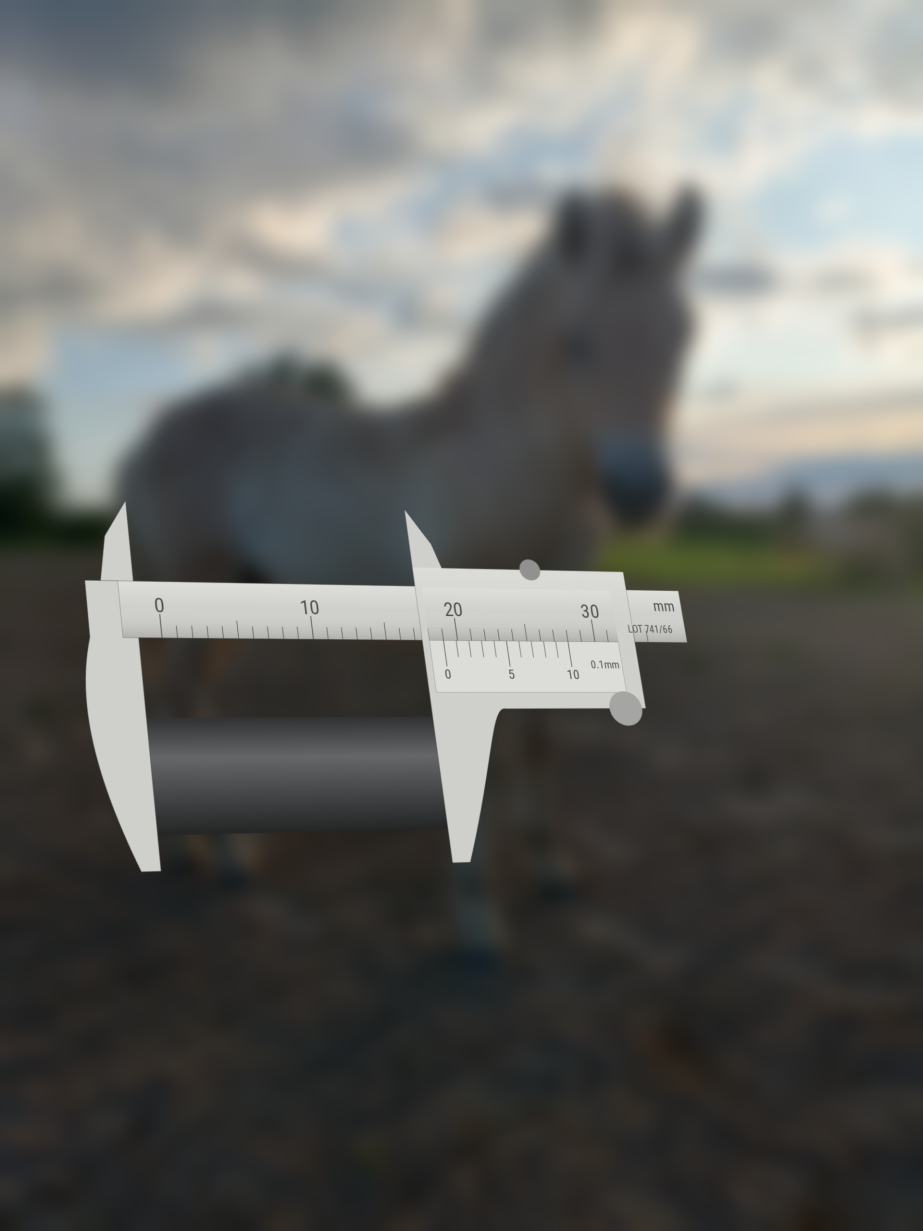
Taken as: {"value": 19.0, "unit": "mm"}
